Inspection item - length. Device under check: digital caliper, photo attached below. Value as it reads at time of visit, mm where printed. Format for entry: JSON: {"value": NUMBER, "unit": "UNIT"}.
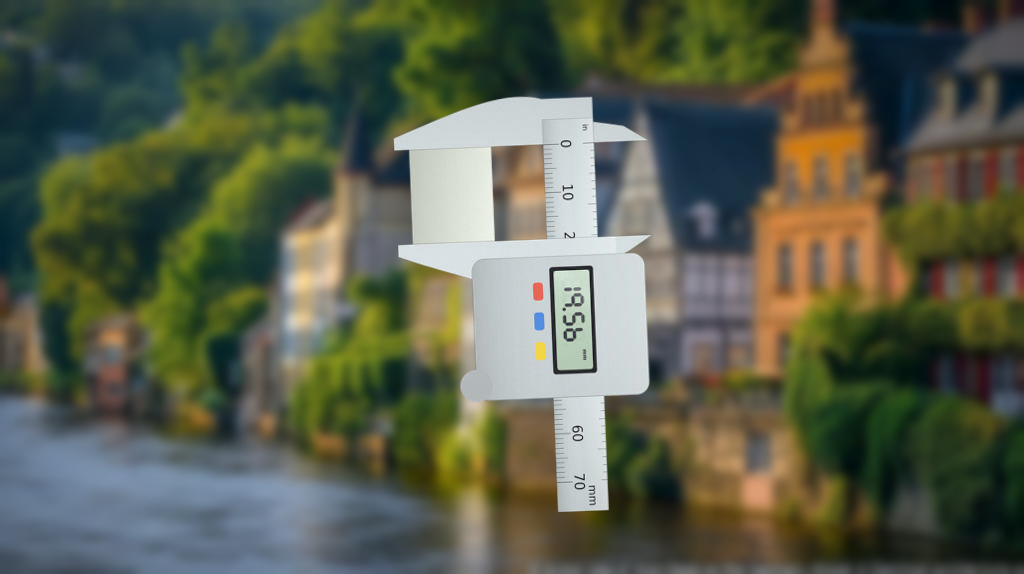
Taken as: {"value": 19.56, "unit": "mm"}
